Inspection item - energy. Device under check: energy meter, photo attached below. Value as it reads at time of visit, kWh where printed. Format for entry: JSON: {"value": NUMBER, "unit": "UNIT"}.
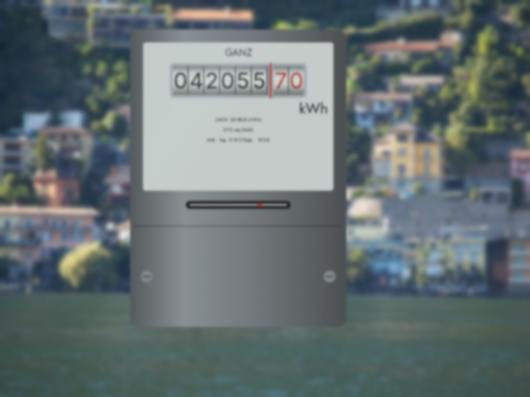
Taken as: {"value": 42055.70, "unit": "kWh"}
